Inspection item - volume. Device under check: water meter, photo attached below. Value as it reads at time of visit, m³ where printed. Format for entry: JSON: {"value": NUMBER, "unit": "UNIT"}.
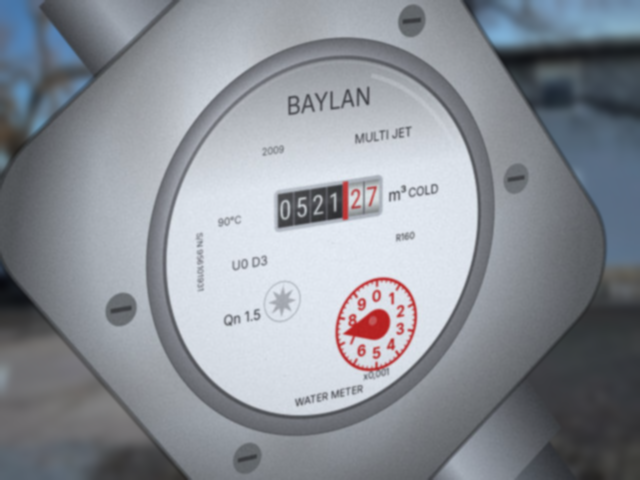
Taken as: {"value": 521.277, "unit": "m³"}
